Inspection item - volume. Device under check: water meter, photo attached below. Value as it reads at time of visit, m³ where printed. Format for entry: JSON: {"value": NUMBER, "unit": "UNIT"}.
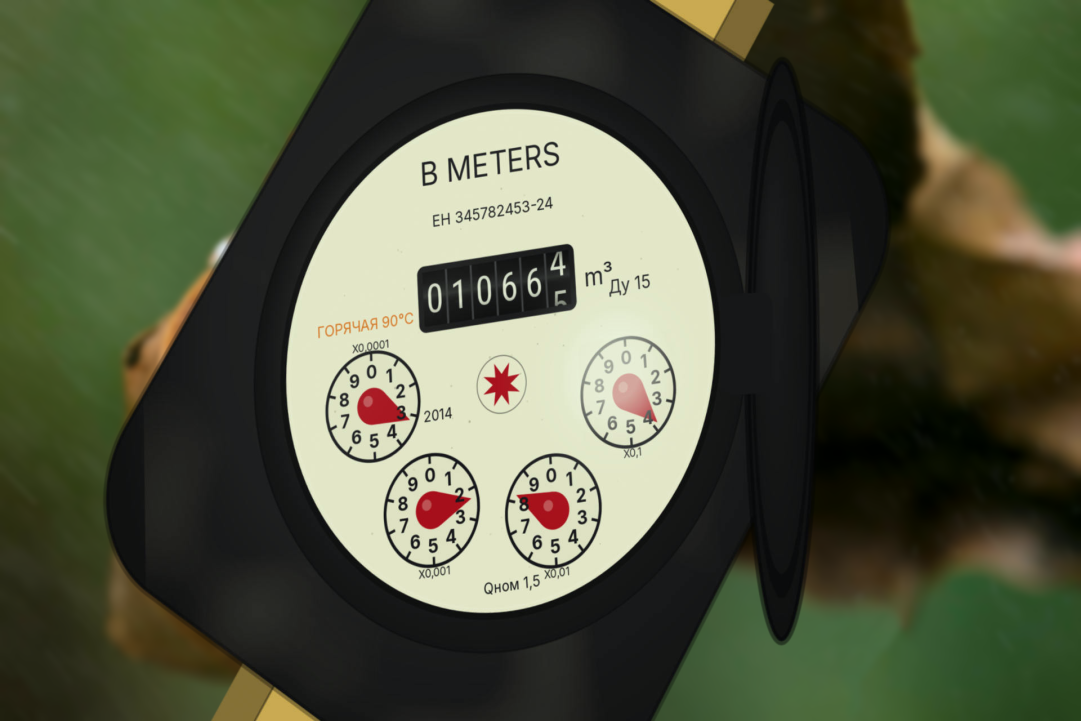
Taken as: {"value": 10664.3823, "unit": "m³"}
